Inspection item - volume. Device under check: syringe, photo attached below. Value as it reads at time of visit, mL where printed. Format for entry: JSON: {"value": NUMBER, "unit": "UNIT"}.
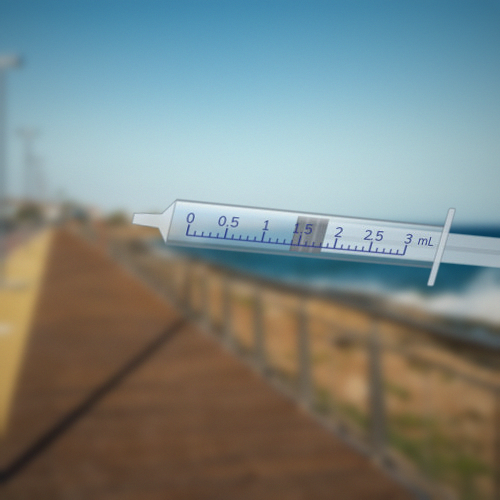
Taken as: {"value": 1.4, "unit": "mL"}
